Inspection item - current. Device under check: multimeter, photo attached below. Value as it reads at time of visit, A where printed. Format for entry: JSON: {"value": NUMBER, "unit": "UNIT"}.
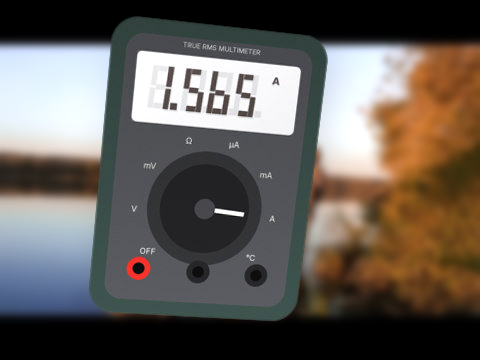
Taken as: {"value": 1.565, "unit": "A"}
